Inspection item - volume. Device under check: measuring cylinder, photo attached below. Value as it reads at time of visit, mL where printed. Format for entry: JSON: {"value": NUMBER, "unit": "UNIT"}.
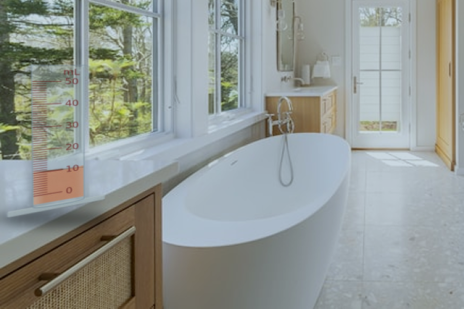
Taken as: {"value": 10, "unit": "mL"}
